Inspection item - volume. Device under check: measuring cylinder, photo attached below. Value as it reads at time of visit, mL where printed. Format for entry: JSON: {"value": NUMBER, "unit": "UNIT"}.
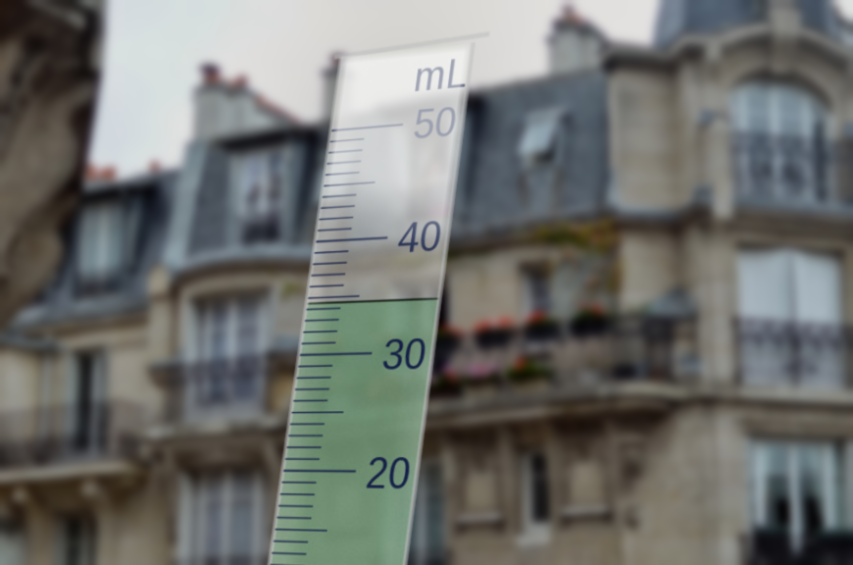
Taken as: {"value": 34.5, "unit": "mL"}
